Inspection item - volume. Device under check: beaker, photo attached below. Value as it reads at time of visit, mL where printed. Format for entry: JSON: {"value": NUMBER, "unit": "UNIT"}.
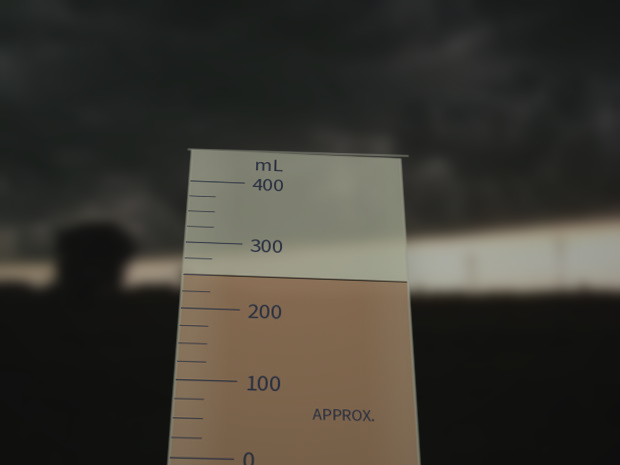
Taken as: {"value": 250, "unit": "mL"}
